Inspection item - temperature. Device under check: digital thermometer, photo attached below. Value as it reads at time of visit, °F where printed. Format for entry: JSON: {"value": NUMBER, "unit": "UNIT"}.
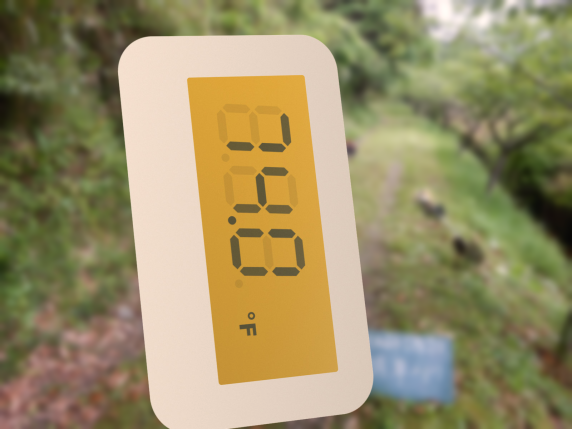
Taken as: {"value": 74.0, "unit": "°F"}
